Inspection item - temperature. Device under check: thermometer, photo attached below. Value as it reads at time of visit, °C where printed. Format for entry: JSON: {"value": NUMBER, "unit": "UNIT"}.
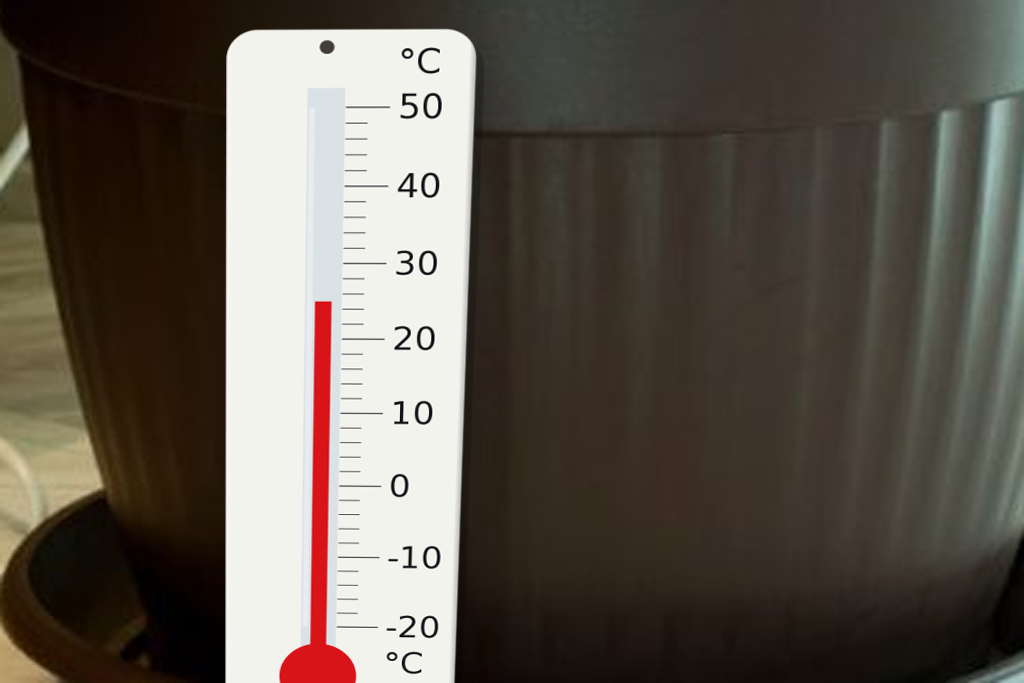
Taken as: {"value": 25, "unit": "°C"}
